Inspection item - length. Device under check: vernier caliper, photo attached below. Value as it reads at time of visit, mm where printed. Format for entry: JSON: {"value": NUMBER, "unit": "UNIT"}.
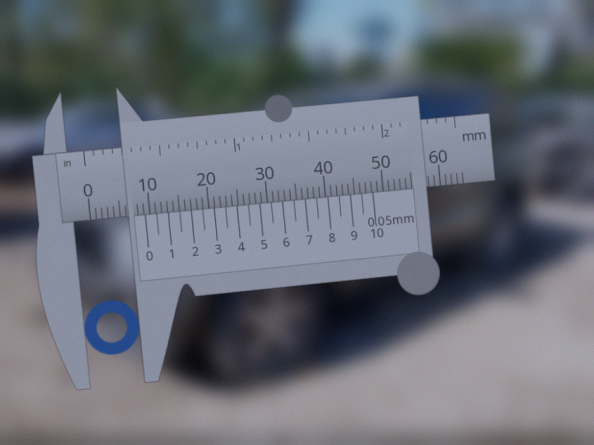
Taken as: {"value": 9.2, "unit": "mm"}
